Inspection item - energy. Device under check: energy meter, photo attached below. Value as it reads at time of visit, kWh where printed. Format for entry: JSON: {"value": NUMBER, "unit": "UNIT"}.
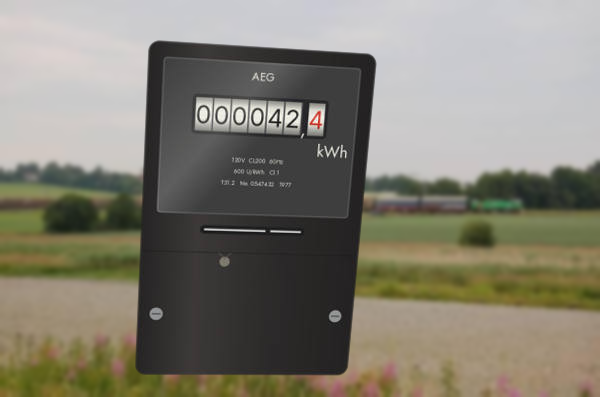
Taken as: {"value": 42.4, "unit": "kWh"}
